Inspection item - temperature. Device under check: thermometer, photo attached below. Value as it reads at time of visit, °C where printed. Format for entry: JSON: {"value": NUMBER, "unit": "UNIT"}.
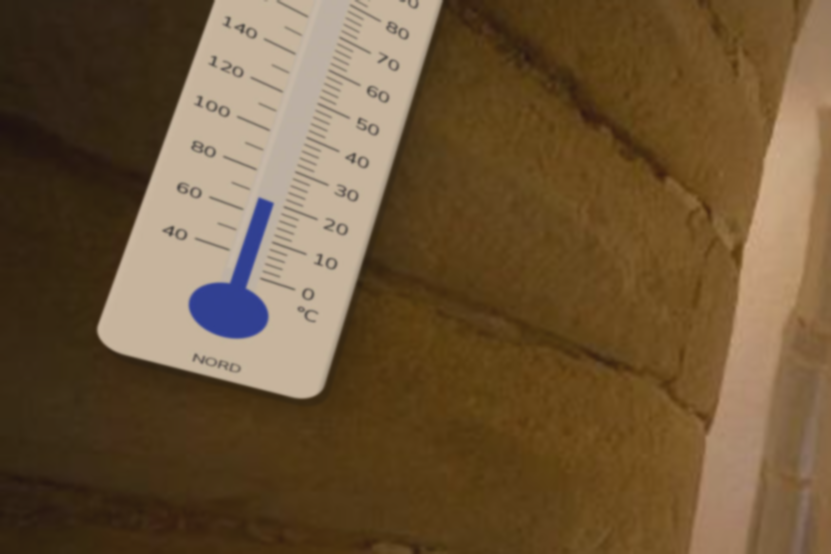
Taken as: {"value": 20, "unit": "°C"}
